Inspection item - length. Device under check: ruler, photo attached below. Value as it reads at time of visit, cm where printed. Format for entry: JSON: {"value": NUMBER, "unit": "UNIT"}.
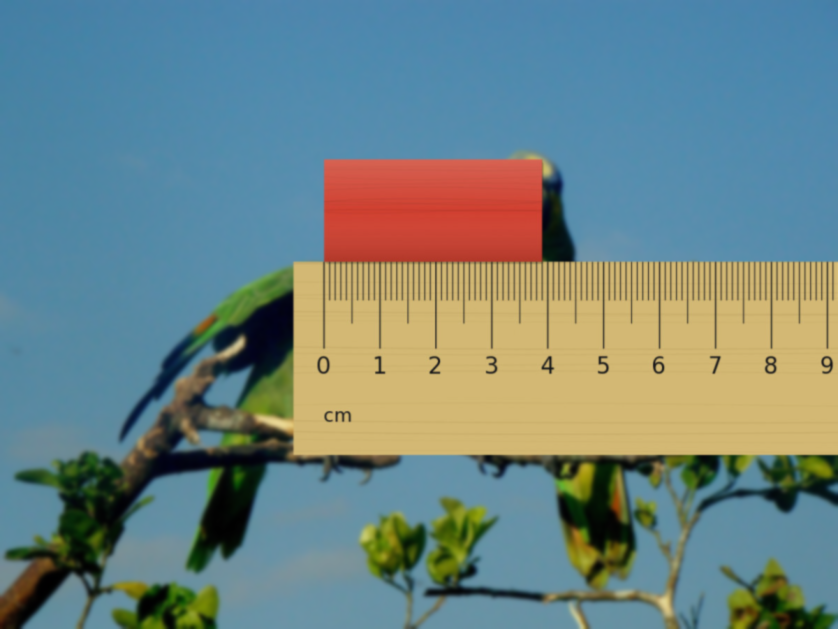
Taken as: {"value": 3.9, "unit": "cm"}
